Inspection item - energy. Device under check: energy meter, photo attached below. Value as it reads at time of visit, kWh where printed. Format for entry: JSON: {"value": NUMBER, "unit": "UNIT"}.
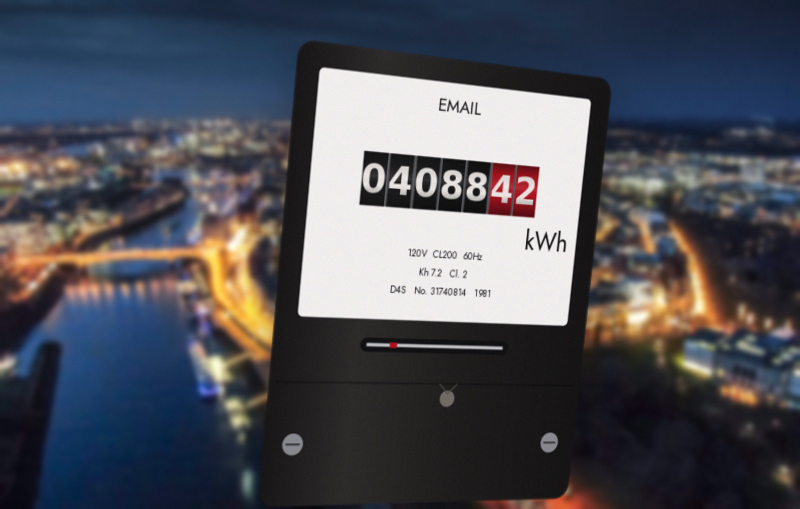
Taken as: {"value": 4088.42, "unit": "kWh"}
